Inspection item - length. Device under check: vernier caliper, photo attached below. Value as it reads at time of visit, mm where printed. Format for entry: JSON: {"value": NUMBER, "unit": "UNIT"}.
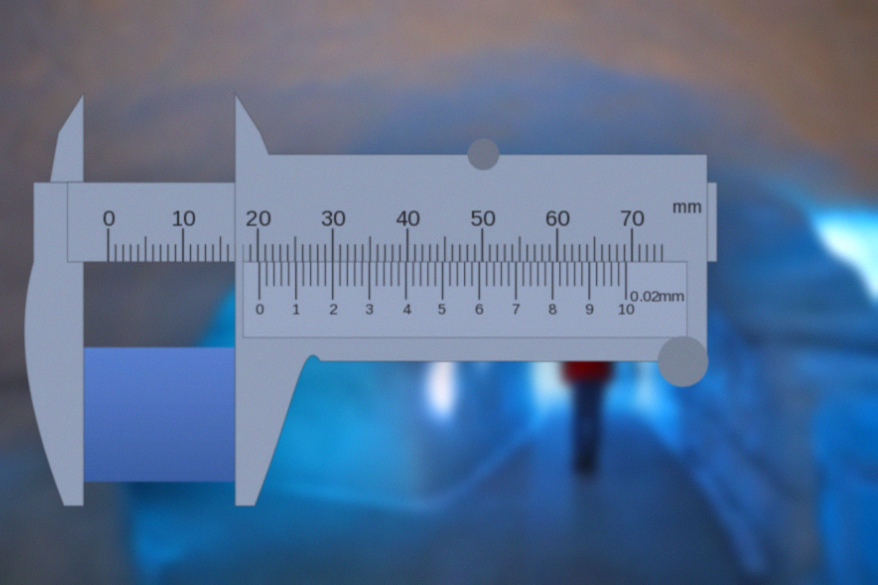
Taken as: {"value": 20.2, "unit": "mm"}
